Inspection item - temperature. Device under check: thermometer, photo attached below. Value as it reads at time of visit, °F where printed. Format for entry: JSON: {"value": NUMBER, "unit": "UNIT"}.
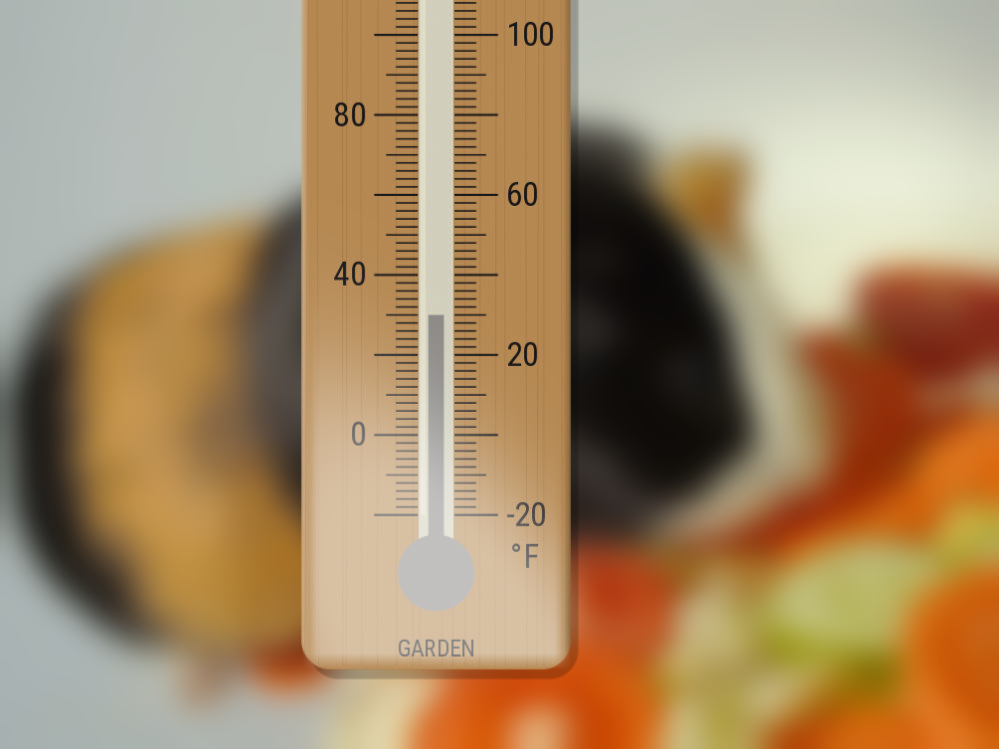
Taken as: {"value": 30, "unit": "°F"}
